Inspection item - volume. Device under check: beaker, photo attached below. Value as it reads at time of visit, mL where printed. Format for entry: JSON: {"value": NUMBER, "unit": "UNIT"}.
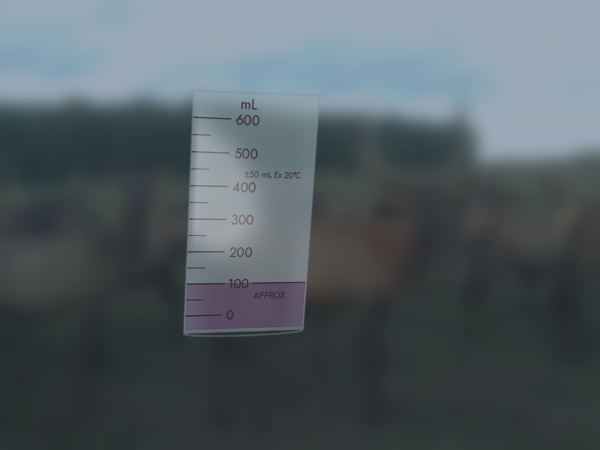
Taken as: {"value": 100, "unit": "mL"}
